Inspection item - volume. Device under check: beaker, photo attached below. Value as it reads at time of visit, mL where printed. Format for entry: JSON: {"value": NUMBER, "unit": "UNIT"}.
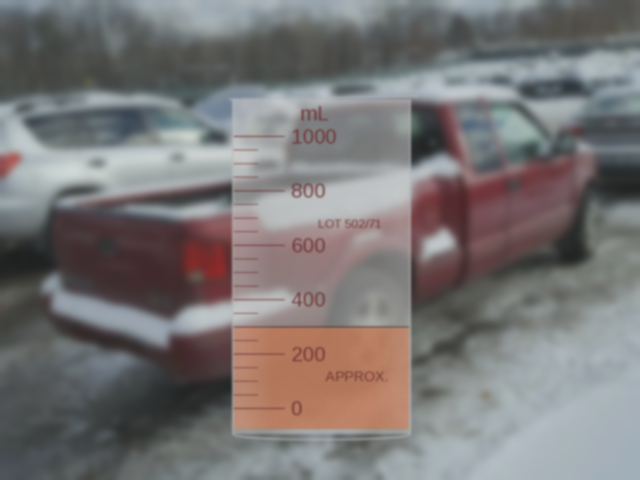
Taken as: {"value": 300, "unit": "mL"}
